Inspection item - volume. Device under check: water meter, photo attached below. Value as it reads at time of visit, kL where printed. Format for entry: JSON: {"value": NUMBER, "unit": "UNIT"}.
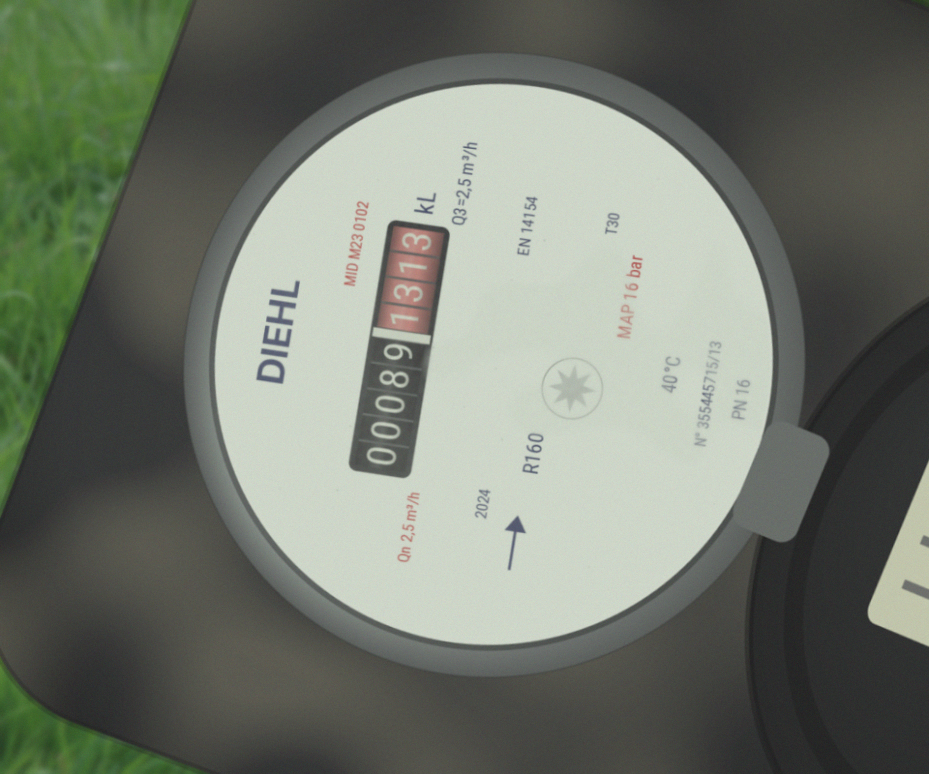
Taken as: {"value": 89.1313, "unit": "kL"}
